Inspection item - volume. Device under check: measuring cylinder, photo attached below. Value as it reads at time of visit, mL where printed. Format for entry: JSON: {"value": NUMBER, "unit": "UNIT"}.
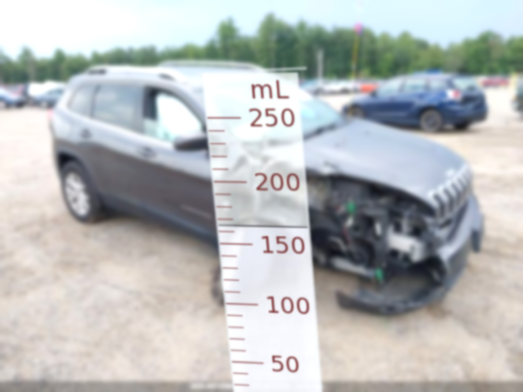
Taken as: {"value": 165, "unit": "mL"}
